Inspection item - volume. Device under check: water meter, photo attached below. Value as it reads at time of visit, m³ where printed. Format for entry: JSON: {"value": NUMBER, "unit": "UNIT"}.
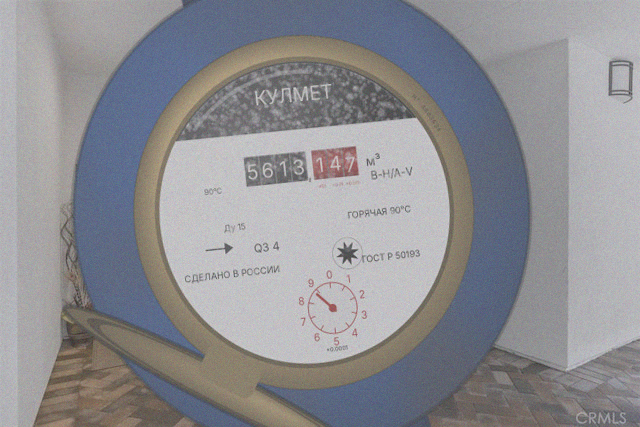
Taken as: {"value": 5613.1468, "unit": "m³"}
